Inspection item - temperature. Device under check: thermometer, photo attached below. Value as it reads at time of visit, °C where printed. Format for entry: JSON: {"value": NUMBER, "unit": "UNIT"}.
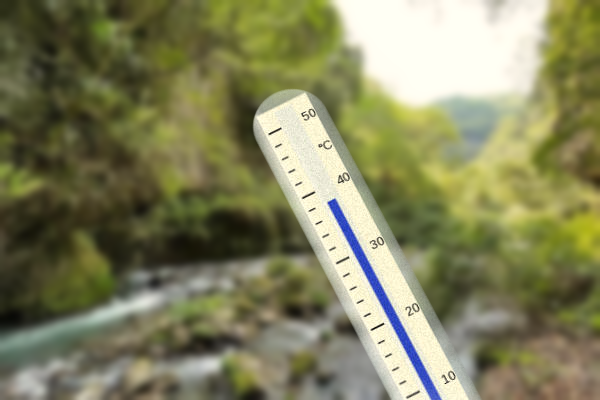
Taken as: {"value": 38, "unit": "°C"}
